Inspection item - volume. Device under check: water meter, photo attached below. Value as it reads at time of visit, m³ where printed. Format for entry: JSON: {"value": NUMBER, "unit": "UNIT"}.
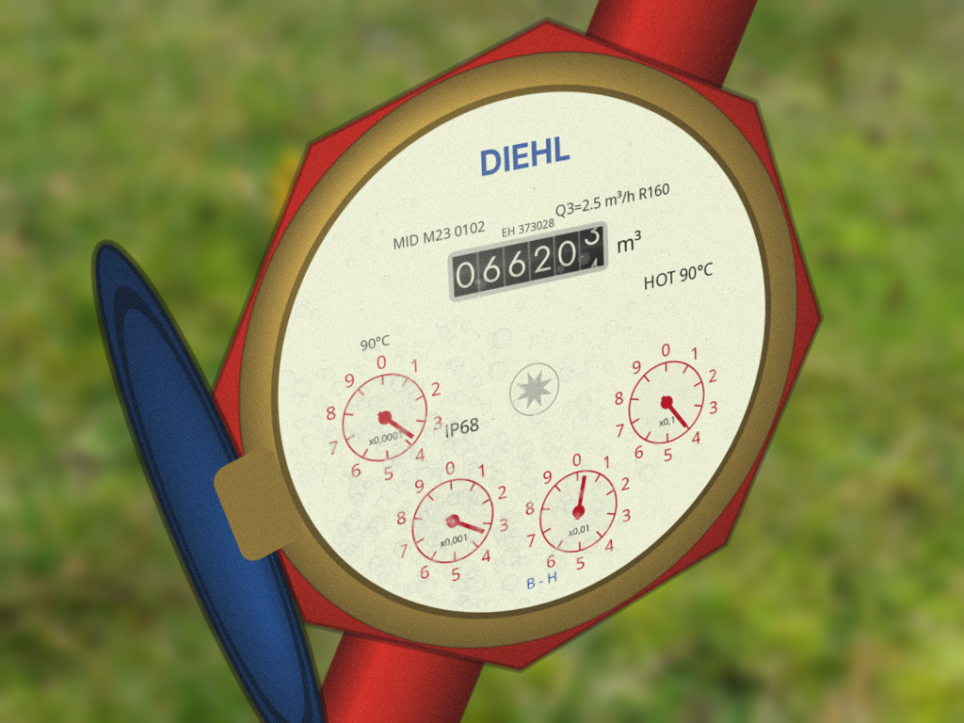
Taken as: {"value": 66203.4033, "unit": "m³"}
